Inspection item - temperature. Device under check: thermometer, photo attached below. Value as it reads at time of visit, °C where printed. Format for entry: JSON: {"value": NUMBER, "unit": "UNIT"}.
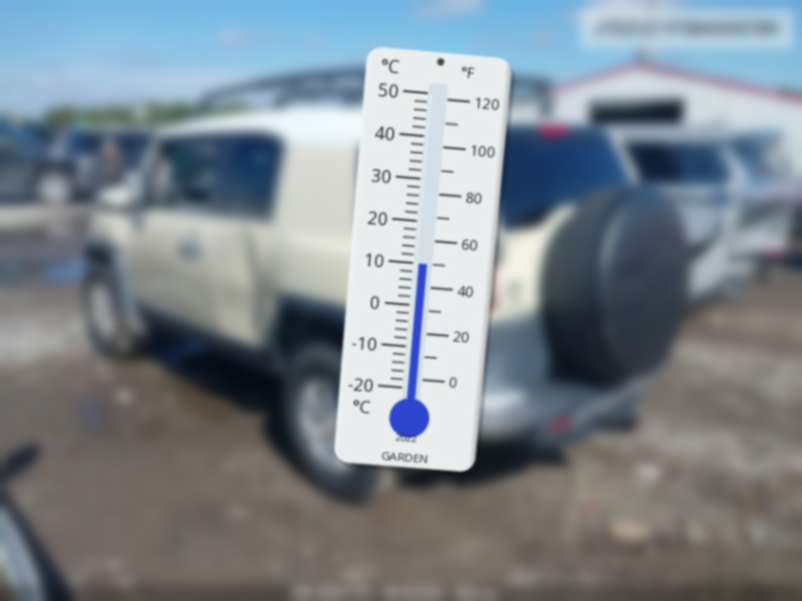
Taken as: {"value": 10, "unit": "°C"}
